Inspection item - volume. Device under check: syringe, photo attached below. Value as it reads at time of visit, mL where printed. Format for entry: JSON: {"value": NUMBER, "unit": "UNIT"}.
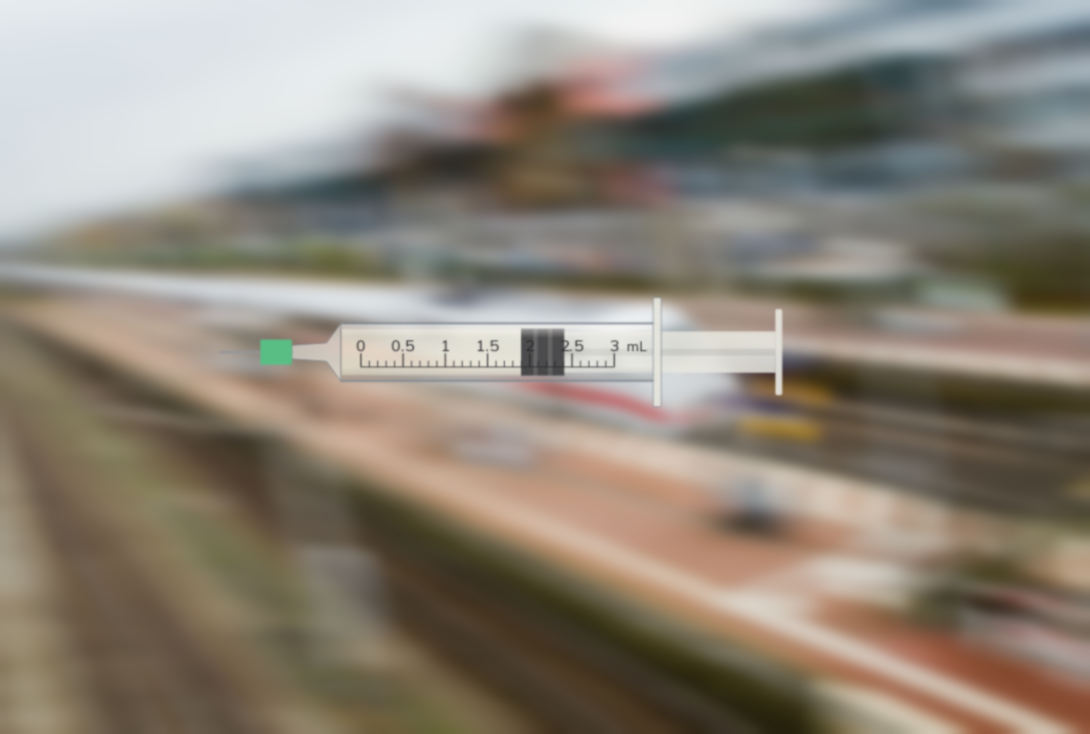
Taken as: {"value": 1.9, "unit": "mL"}
